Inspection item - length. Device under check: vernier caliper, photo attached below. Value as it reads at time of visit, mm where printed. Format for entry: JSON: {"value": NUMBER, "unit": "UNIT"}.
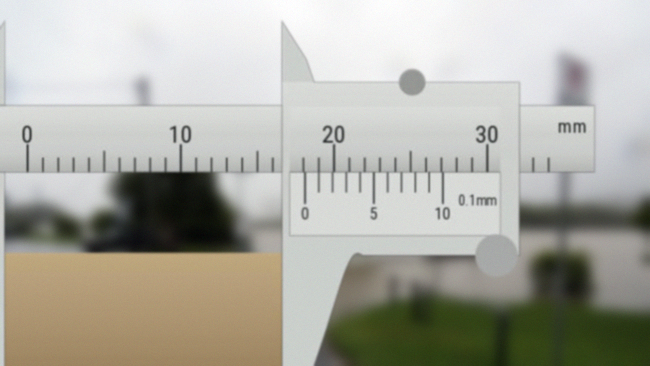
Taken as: {"value": 18.1, "unit": "mm"}
